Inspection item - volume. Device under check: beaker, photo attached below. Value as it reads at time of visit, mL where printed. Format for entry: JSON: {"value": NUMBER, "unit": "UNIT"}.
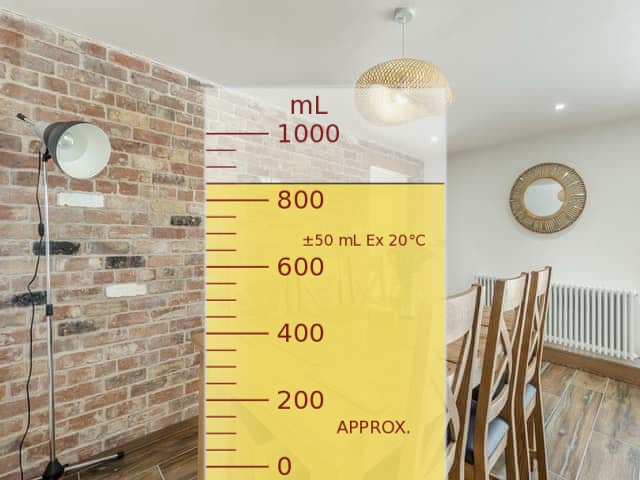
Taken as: {"value": 850, "unit": "mL"}
